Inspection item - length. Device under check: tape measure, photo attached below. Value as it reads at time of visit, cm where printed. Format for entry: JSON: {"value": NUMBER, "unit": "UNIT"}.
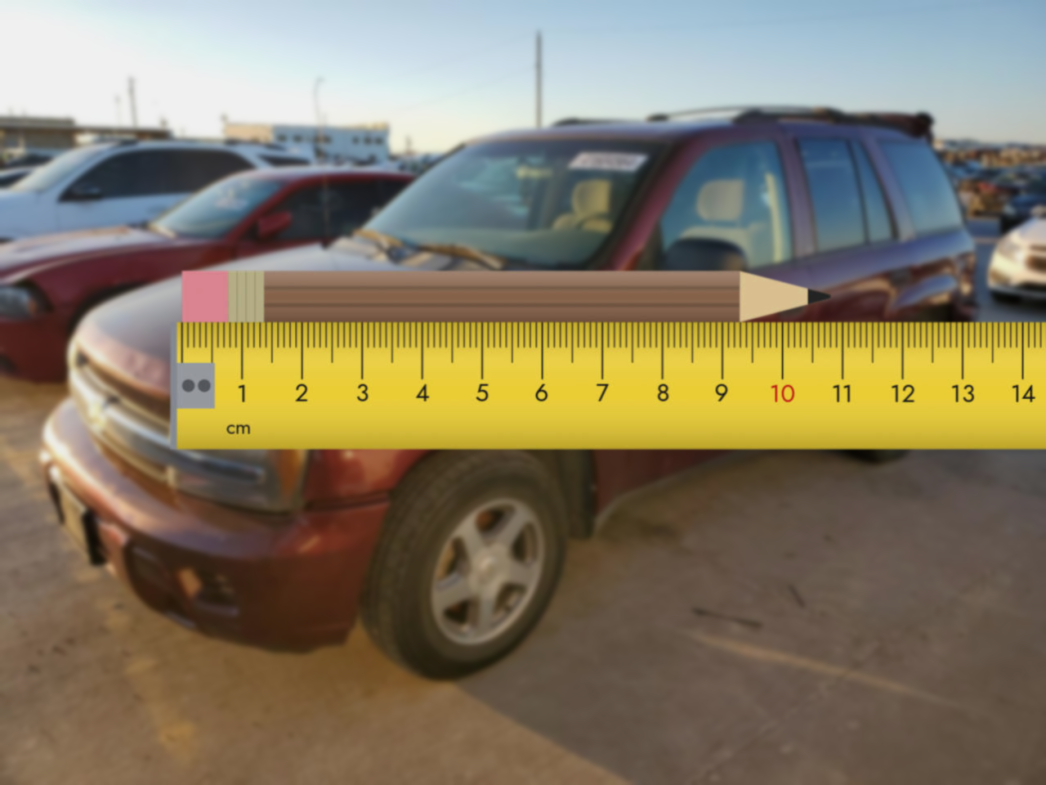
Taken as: {"value": 10.8, "unit": "cm"}
